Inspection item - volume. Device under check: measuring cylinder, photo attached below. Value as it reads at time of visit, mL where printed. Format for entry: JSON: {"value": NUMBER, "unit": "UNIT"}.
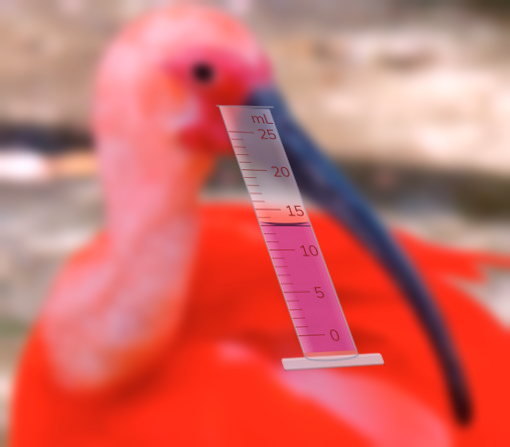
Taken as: {"value": 13, "unit": "mL"}
